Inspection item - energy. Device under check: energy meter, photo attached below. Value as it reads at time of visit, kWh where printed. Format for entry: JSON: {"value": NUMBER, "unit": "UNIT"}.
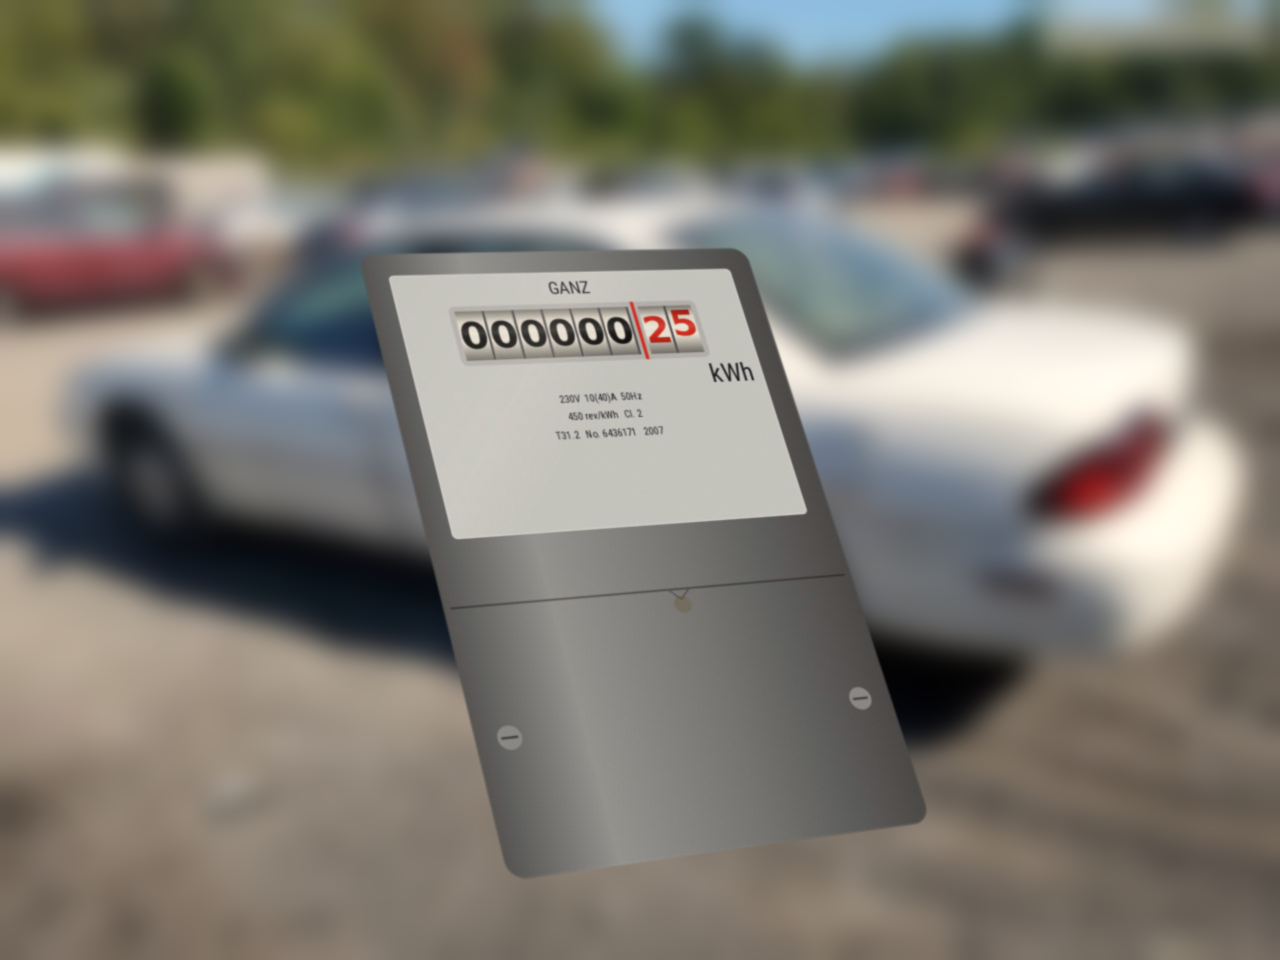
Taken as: {"value": 0.25, "unit": "kWh"}
